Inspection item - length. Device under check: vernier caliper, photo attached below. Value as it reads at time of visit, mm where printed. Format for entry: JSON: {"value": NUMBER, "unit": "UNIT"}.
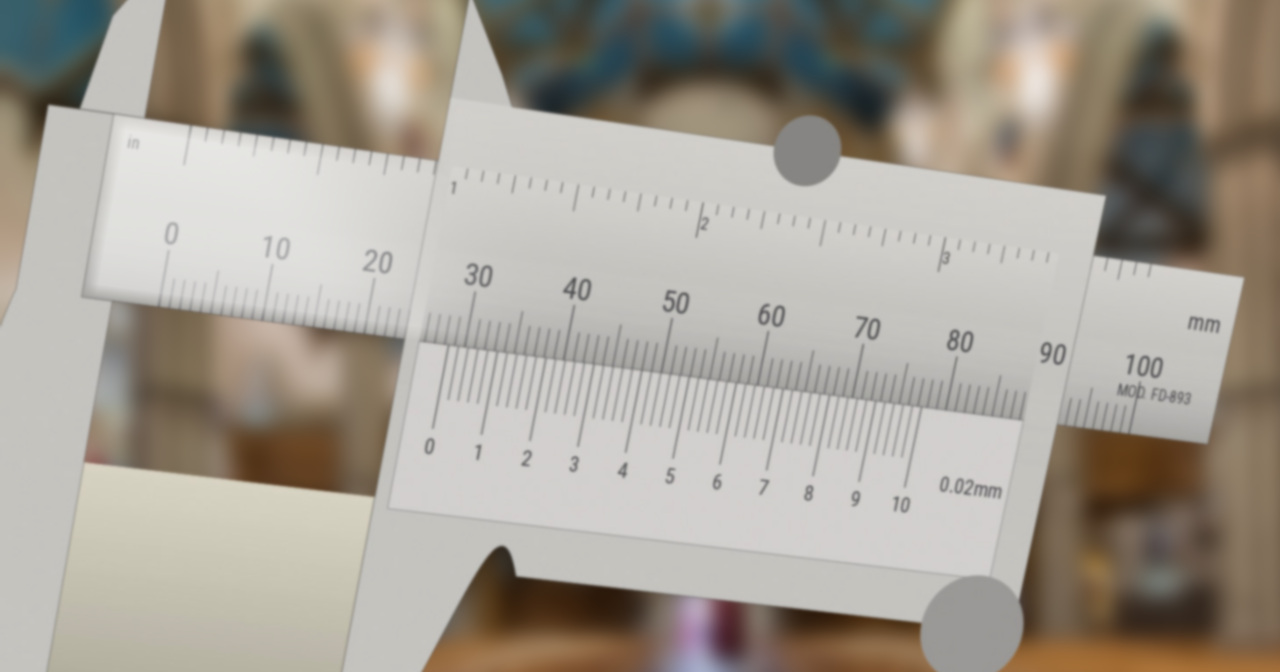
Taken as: {"value": 28.4, "unit": "mm"}
